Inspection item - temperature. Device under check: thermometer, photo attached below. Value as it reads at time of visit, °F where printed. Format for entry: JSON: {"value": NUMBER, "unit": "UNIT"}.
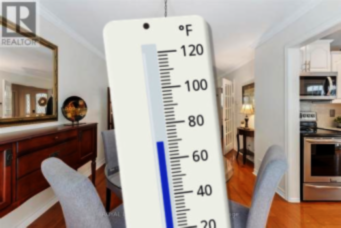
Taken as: {"value": 70, "unit": "°F"}
